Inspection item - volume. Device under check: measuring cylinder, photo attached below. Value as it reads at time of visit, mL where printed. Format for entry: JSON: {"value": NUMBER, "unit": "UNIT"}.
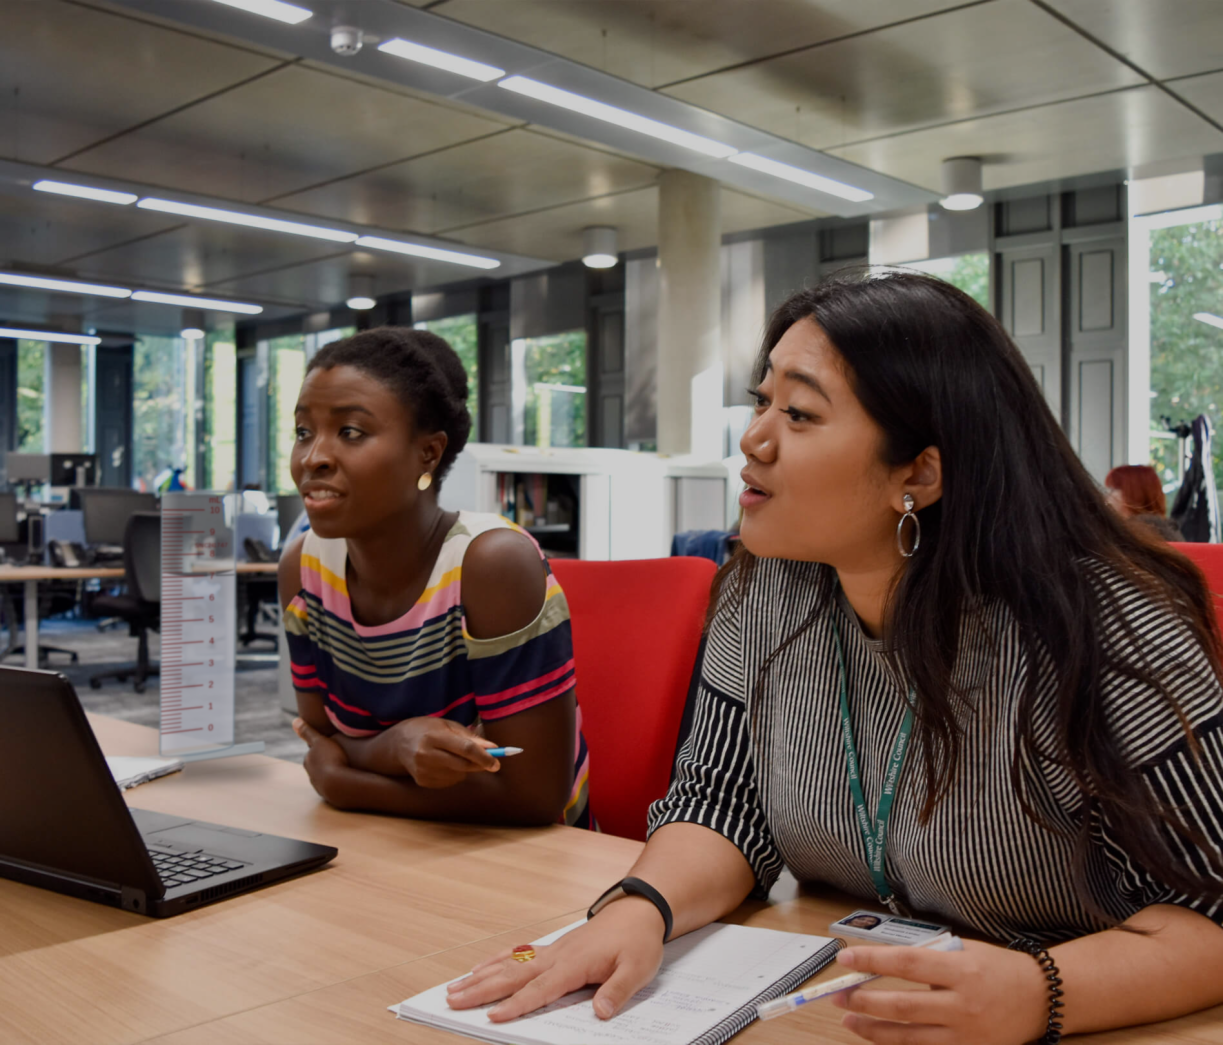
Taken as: {"value": 7, "unit": "mL"}
